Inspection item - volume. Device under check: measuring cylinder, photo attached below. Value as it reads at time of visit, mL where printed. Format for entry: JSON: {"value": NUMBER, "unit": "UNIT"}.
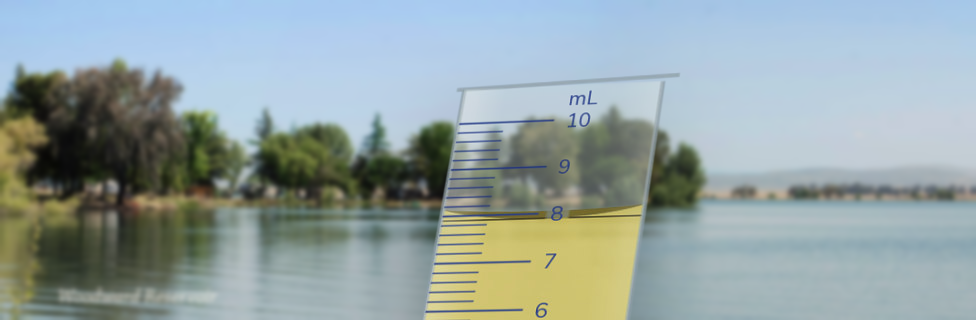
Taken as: {"value": 7.9, "unit": "mL"}
